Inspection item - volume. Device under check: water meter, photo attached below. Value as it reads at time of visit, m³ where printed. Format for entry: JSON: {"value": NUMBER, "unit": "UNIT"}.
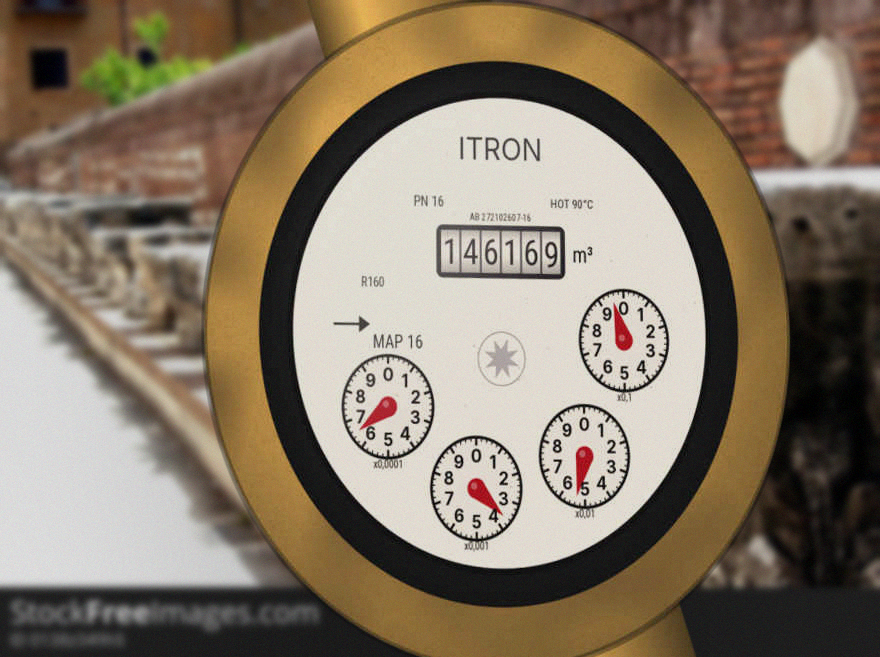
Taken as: {"value": 146168.9536, "unit": "m³"}
